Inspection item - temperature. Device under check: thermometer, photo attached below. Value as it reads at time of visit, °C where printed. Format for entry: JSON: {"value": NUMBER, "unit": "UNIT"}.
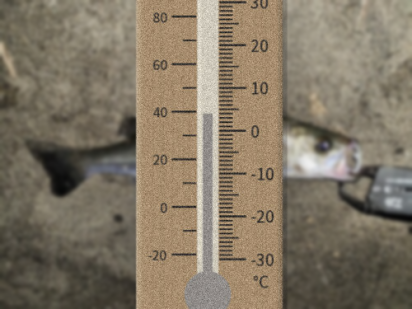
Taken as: {"value": 4, "unit": "°C"}
